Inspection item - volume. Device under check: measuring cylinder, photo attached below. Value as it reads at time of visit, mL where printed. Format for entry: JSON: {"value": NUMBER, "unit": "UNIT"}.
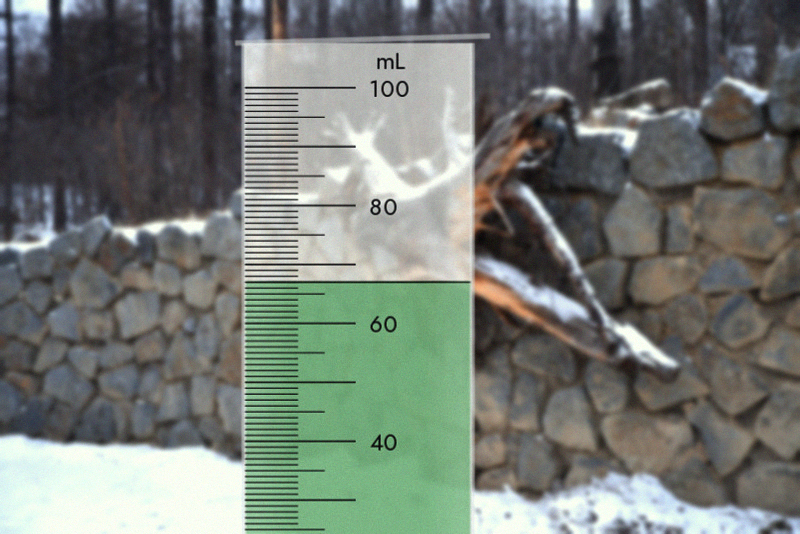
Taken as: {"value": 67, "unit": "mL"}
